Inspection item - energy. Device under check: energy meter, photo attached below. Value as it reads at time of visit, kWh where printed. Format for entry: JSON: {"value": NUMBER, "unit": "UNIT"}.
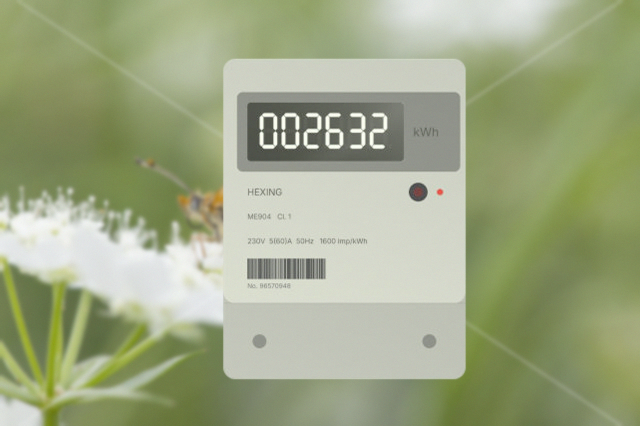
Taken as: {"value": 2632, "unit": "kWh"}
